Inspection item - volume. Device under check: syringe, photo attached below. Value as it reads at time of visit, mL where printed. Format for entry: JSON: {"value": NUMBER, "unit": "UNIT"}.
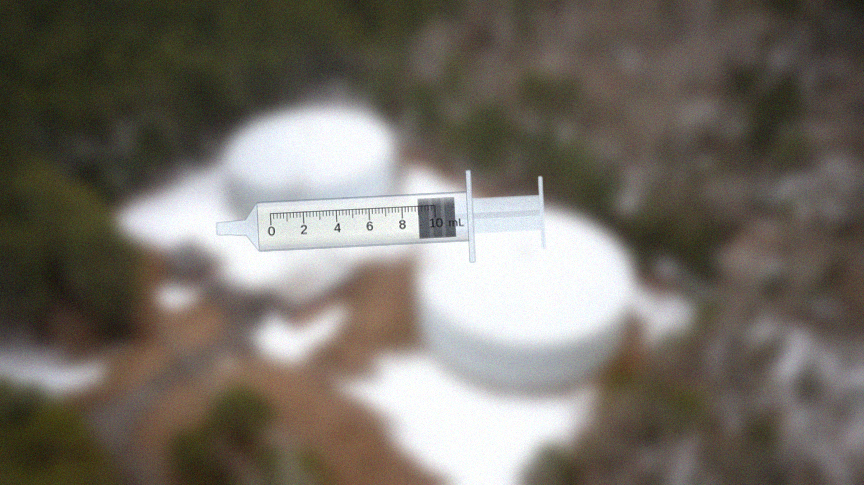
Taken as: {"value": 9, "unit": "mL"}
